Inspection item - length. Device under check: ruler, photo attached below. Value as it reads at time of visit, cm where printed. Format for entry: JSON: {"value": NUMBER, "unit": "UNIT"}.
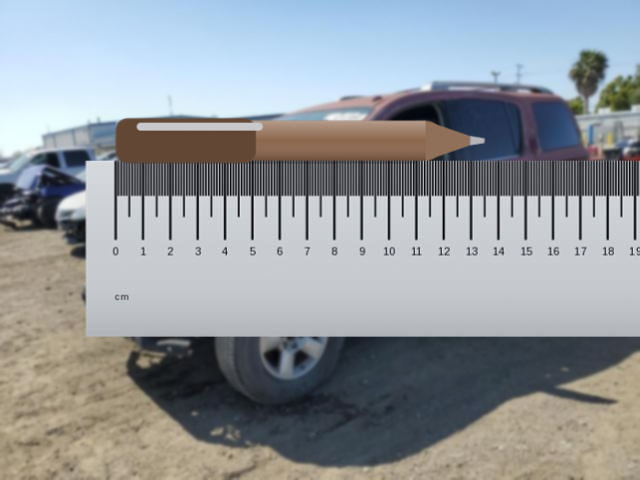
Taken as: {"value": 13.5, "unit": "cm"}
